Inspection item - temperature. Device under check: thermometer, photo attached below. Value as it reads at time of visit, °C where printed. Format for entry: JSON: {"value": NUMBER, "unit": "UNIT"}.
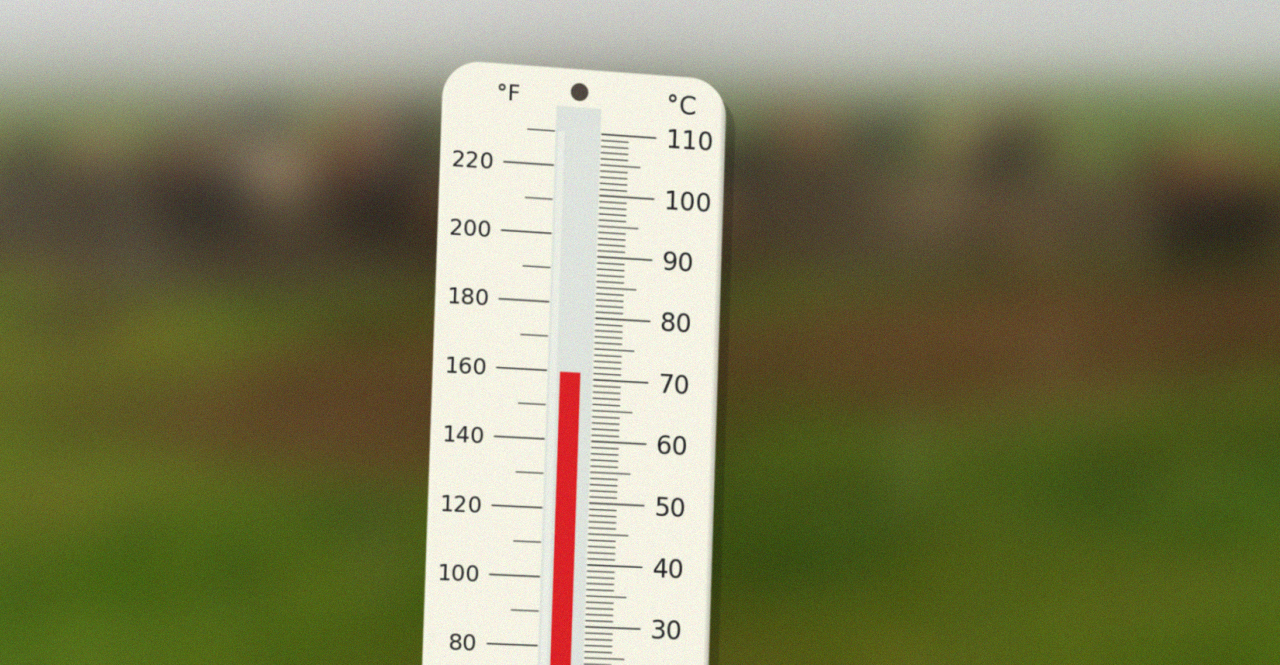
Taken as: {"value": 71, "unit": "°C"}
